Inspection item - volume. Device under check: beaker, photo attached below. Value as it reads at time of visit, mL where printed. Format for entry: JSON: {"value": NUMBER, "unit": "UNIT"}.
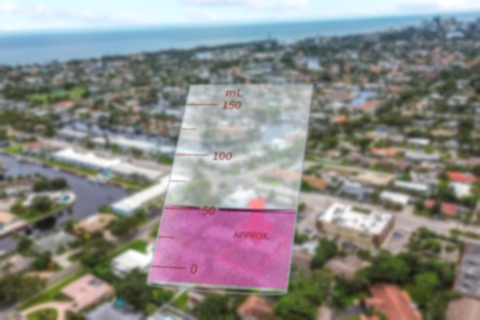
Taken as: {"value": 50, "unit": "mL"}
